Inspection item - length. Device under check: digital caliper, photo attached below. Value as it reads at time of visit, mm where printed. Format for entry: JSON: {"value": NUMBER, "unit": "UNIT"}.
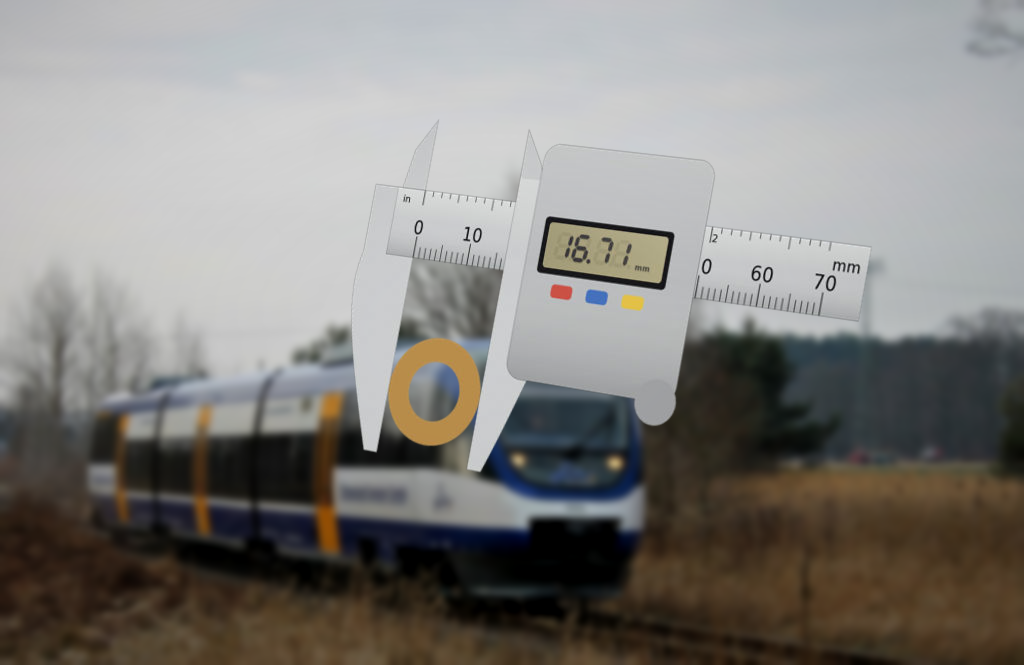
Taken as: {"value": 16.71, "unit": "mm"}
